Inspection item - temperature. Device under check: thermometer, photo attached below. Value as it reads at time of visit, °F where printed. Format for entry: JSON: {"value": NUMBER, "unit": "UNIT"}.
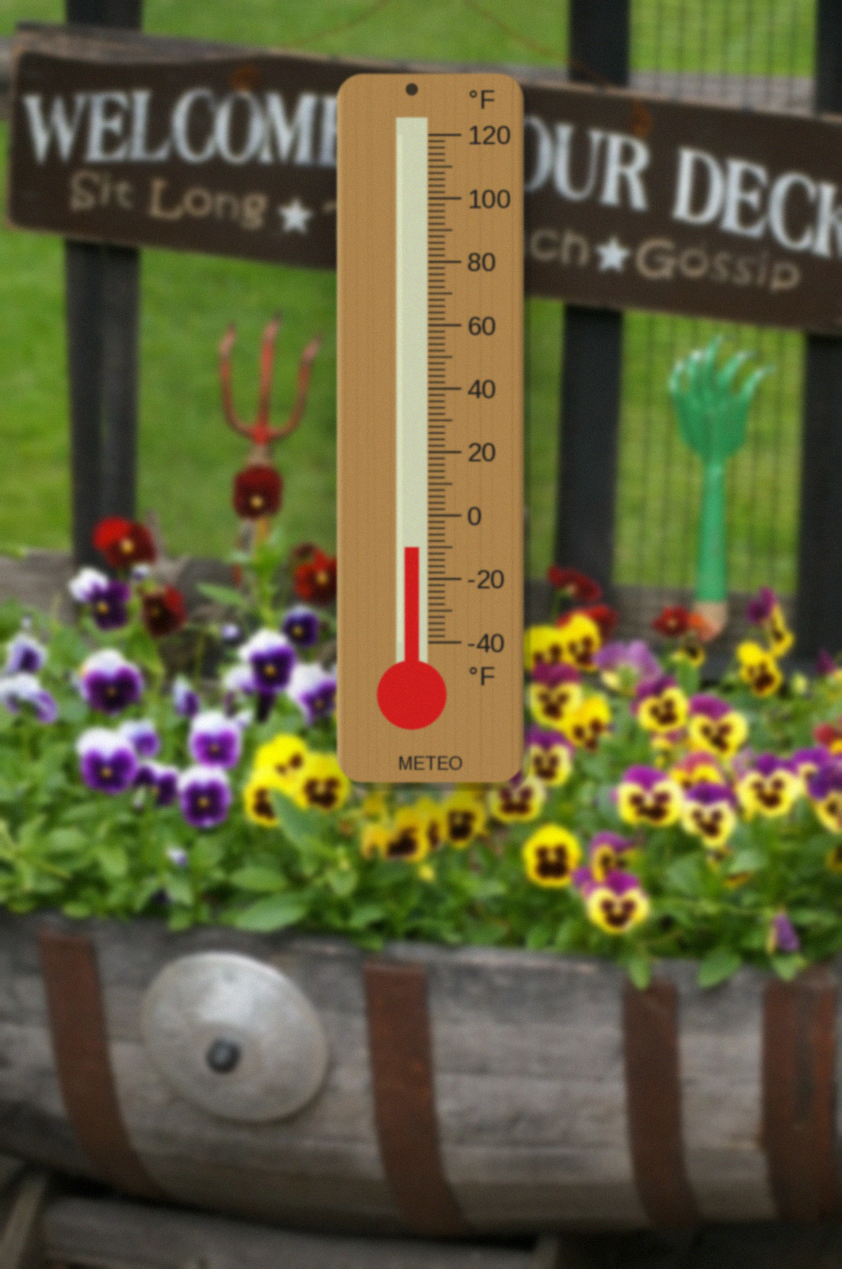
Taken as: {"value": -10, "unit": "°F"}
